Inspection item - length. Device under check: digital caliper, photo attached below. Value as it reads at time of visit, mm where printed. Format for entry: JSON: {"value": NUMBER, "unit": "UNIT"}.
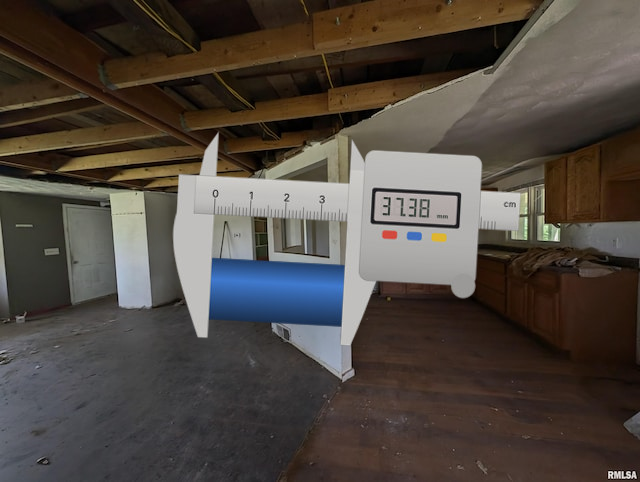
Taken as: {"value": 37.38, "unit": "mm"}
